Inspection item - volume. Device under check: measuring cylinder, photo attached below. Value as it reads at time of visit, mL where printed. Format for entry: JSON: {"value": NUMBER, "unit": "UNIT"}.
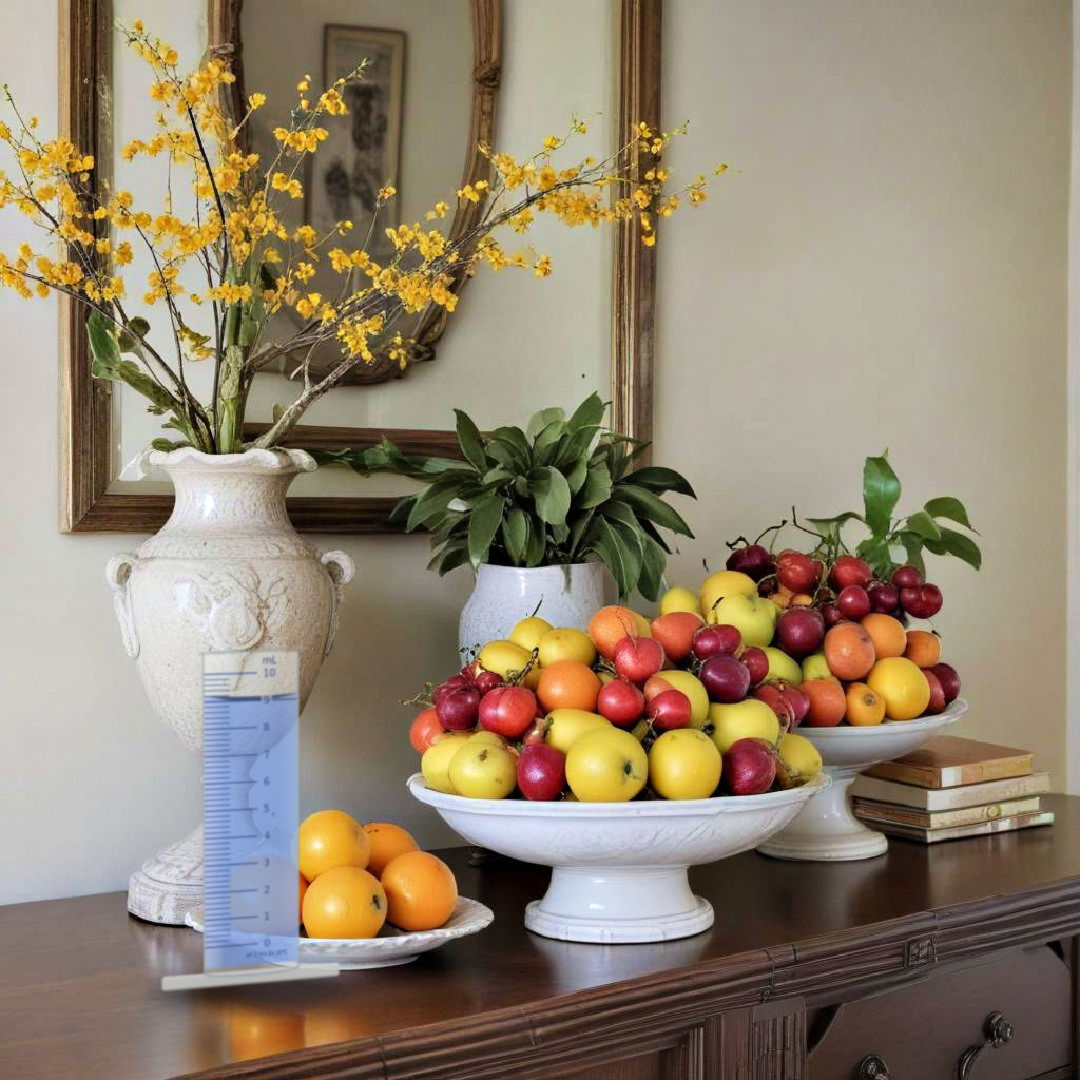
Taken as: {"value": 9, "unit": "mL"}
